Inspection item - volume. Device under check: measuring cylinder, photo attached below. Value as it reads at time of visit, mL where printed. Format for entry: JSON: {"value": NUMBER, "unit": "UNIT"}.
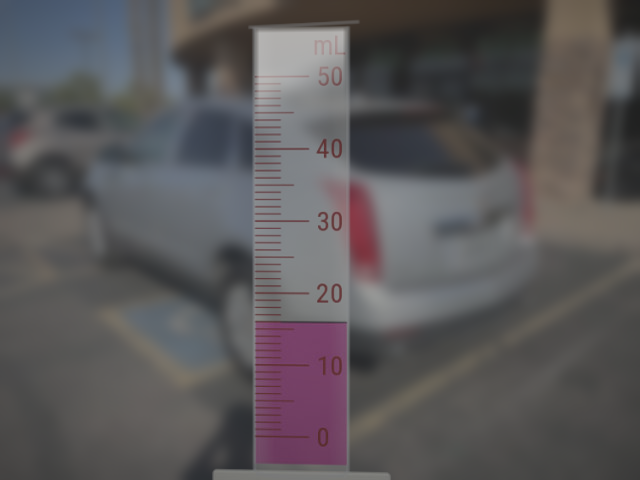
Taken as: {"value": 16, "unit": "mL"}
